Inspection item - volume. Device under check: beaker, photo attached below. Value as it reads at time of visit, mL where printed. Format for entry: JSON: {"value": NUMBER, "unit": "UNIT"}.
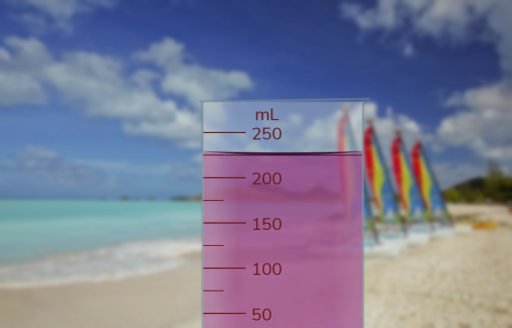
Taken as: {"value": 225, "unit": "mL"}
